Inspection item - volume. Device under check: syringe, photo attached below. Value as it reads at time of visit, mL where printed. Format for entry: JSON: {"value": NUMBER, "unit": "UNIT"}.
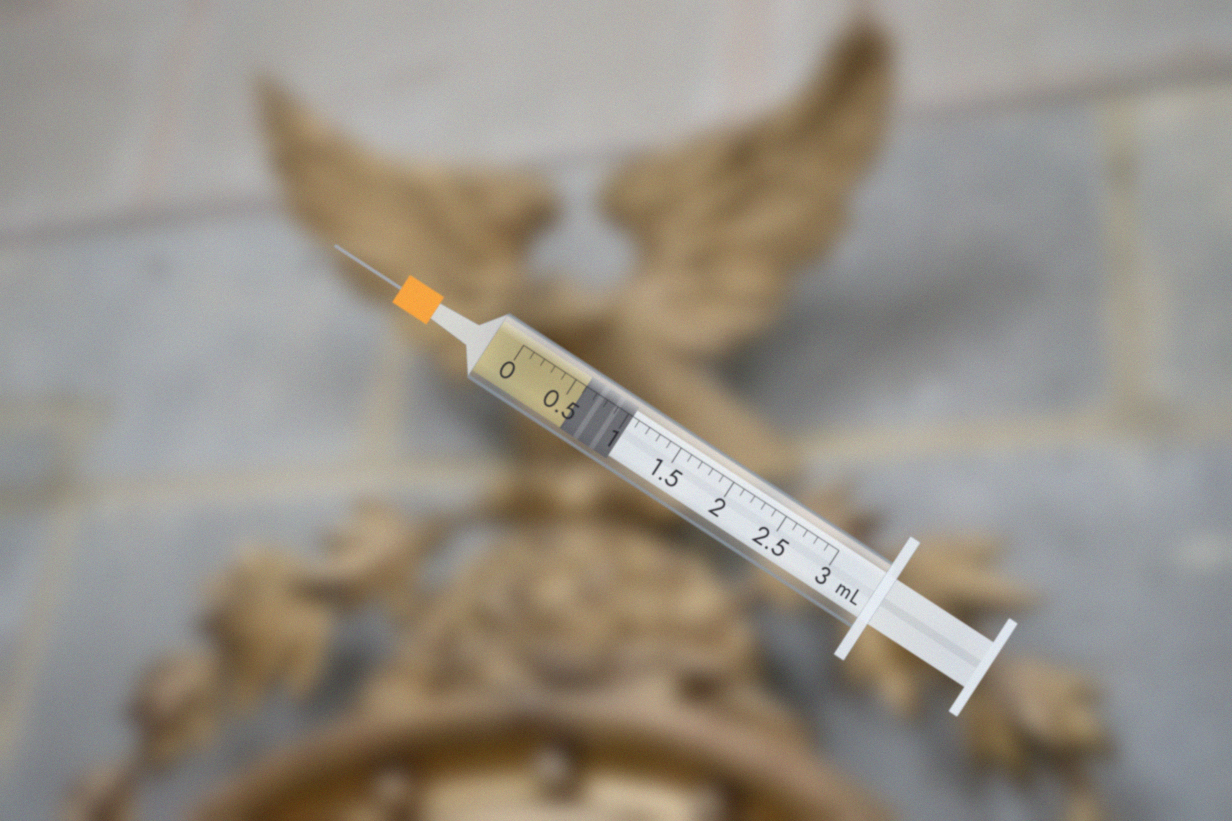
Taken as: {"value": 0.6, "unit": "mL"}
